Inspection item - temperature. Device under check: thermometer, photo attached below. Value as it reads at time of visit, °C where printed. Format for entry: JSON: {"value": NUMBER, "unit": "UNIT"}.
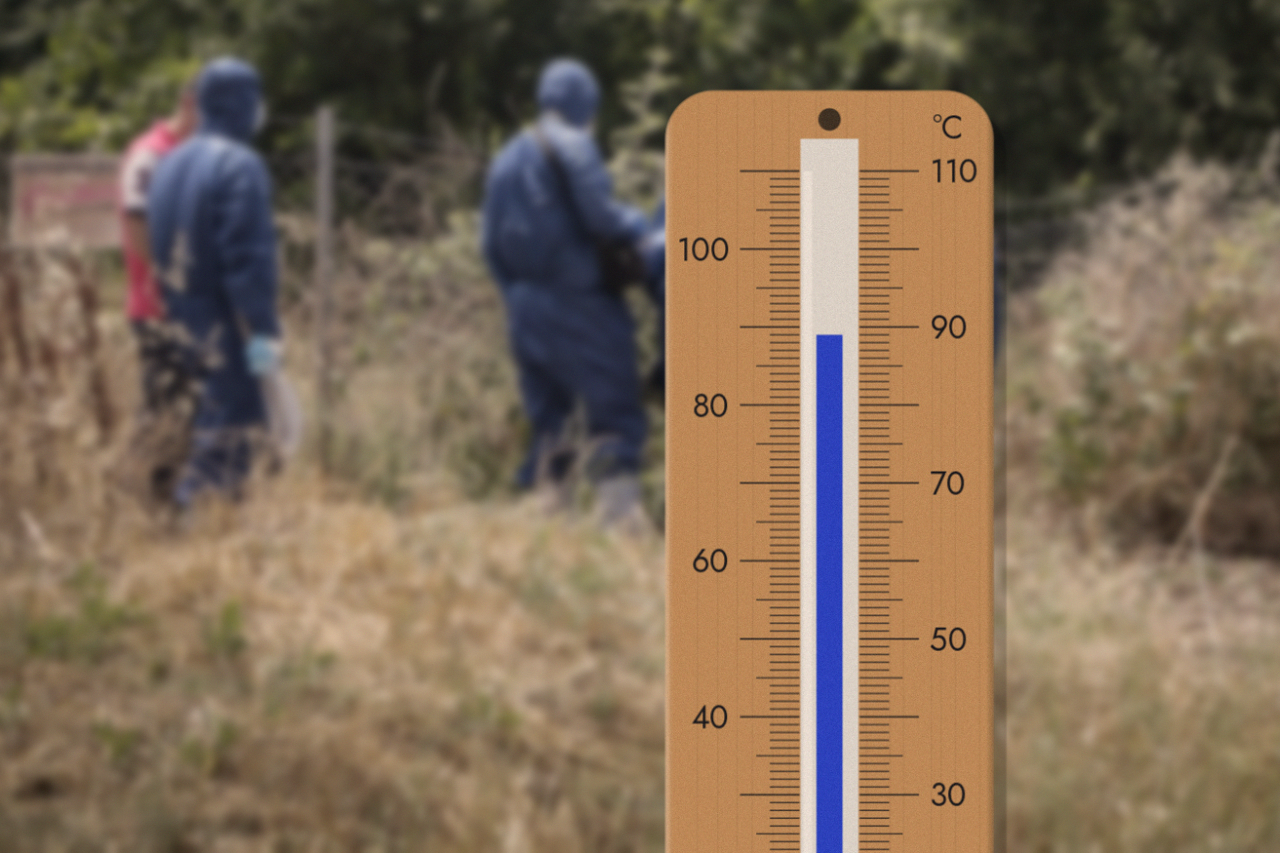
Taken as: {"value": 89, "unit": "°C"}
